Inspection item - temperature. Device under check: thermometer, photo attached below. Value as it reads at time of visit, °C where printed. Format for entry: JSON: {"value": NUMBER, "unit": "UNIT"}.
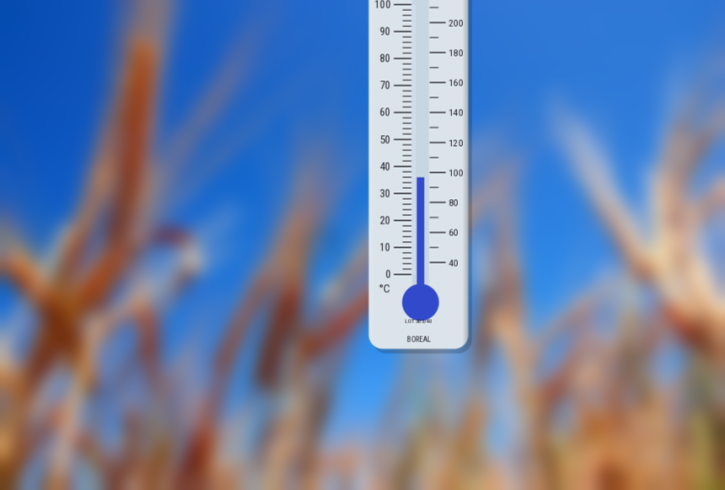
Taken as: {"value": 36, "unit": "°C"}
